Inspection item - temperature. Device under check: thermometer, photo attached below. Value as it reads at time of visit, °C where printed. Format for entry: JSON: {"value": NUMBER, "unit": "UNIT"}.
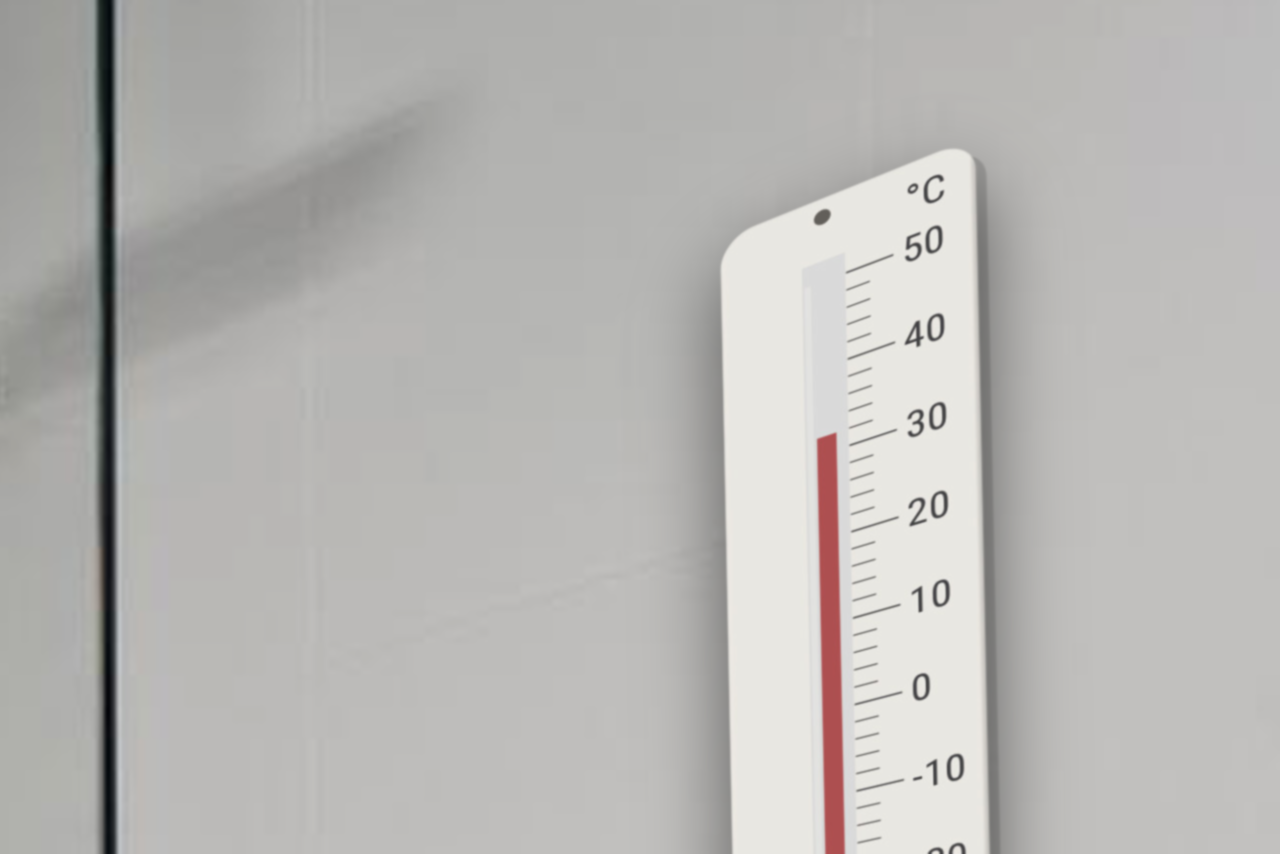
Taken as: {"value": 32, "unit": "°C"}
